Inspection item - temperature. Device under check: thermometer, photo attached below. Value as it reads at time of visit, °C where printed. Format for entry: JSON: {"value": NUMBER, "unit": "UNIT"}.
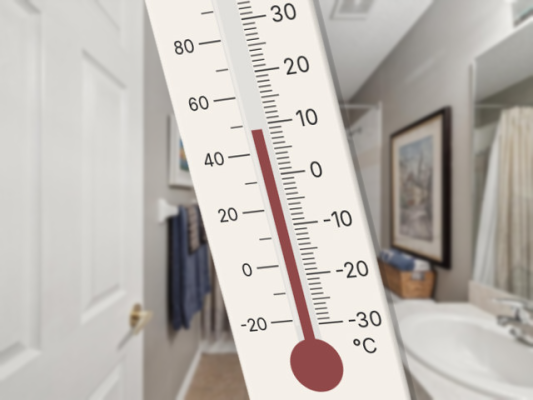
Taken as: {"value": 9, "unit": "°C"}
